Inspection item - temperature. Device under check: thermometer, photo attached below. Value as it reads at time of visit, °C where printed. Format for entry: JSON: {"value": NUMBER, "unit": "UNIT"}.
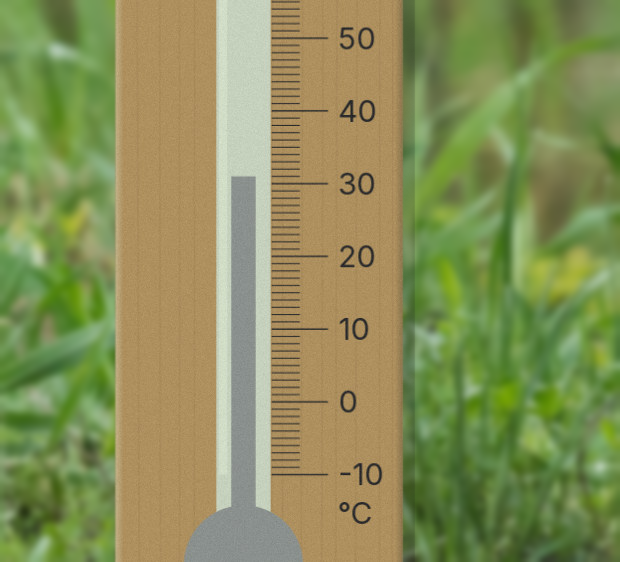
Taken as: {"value": 31, "unit": "°C"}
